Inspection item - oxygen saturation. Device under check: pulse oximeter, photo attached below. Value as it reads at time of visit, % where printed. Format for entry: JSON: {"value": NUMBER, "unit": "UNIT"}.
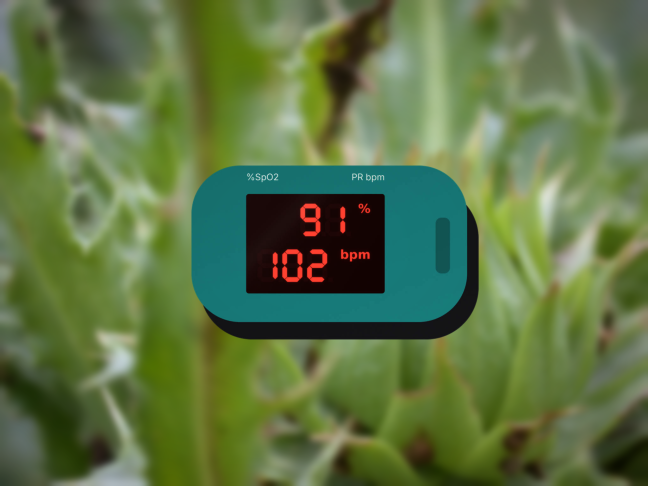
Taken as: {"value": 91, "unit": "%"}
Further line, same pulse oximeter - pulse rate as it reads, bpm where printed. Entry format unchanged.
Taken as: {"value": 102, "unit": "bpm"}
